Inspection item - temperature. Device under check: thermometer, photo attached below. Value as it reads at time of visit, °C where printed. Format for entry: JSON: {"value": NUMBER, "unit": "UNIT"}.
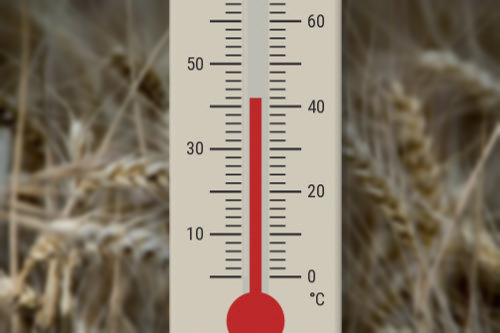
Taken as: {"value": 42, "unit": "°C"}
